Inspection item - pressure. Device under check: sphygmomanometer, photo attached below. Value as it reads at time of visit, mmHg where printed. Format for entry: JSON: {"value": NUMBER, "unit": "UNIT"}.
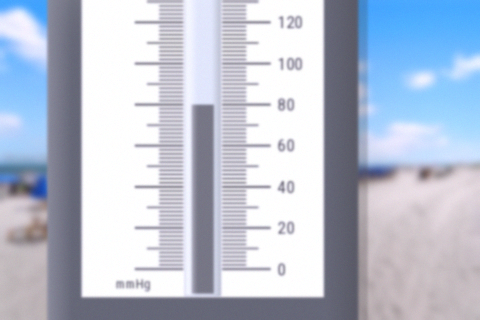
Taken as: {"value": 80, "unit": "mmHg"}
